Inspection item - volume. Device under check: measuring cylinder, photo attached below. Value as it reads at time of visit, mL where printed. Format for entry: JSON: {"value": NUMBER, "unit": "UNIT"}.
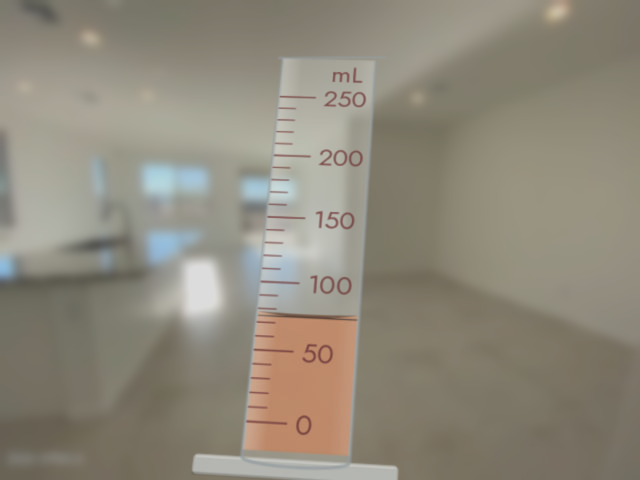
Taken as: {"value": 75, "unit": "mL"}
